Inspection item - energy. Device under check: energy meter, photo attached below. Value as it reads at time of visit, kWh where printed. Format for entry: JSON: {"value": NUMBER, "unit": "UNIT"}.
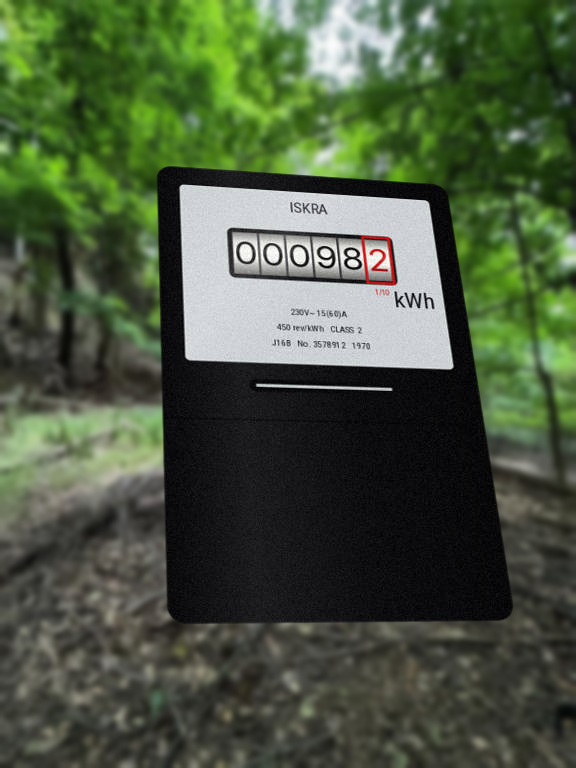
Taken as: {"value": 98.2, "unit": "kWh"}
